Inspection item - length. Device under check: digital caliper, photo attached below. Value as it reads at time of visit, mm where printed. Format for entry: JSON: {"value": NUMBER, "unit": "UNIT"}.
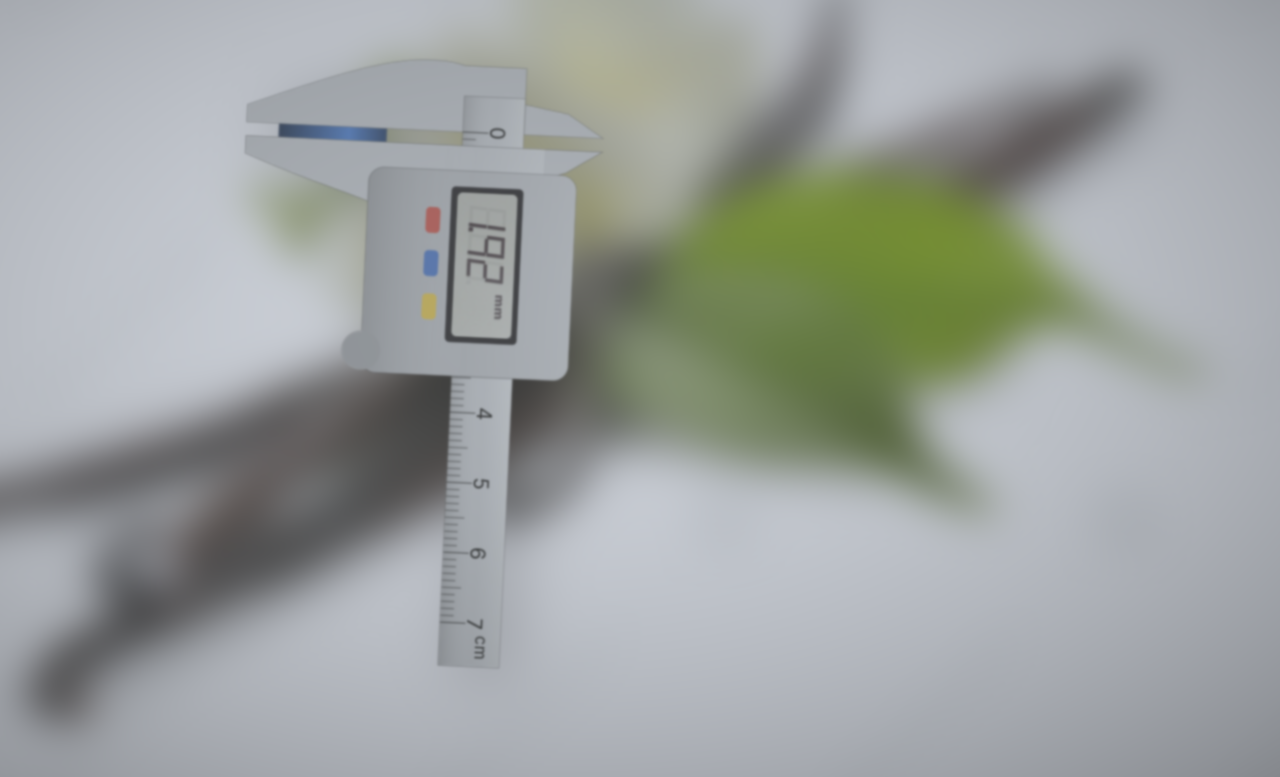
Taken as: {"value": 1.92, "unit": "mm"}
